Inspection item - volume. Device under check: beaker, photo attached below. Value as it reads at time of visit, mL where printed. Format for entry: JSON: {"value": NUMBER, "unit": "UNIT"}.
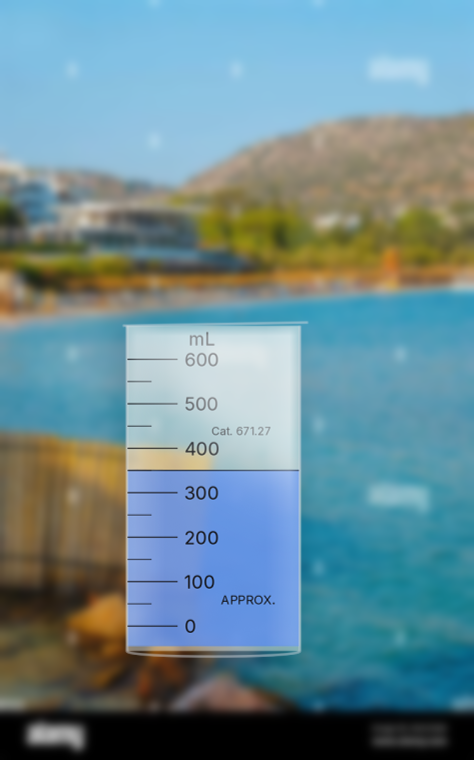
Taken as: {"value": 350, "unit": "mL"}
